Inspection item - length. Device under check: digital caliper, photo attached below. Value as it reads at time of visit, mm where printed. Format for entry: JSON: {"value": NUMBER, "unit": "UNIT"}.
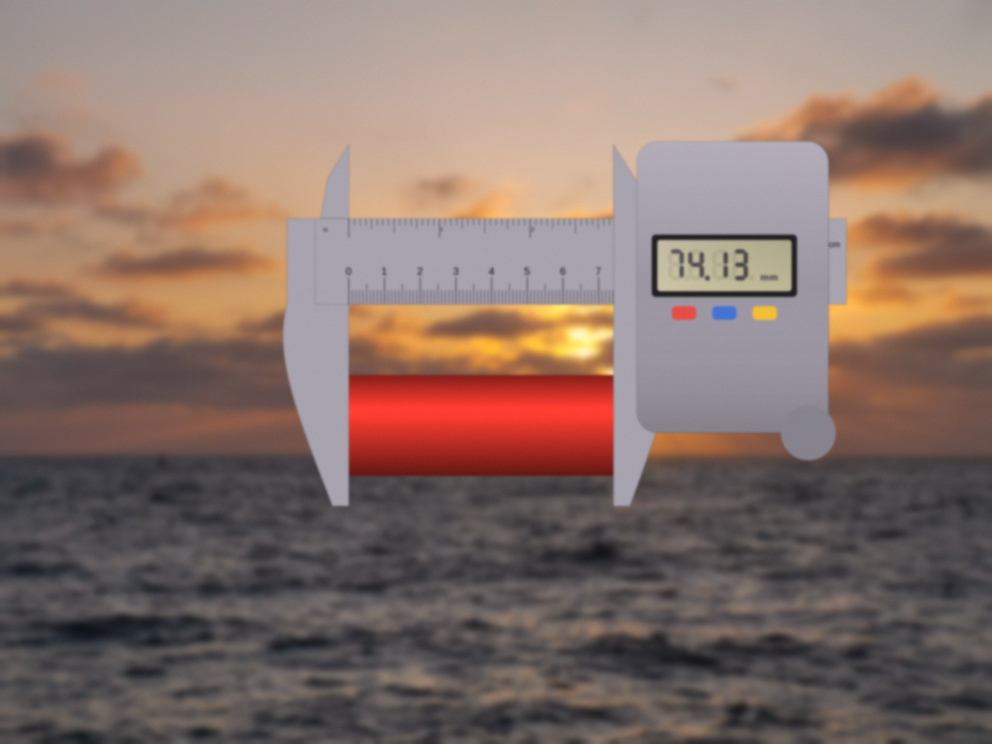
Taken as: {"value": 74.13, "unit": "mm"}
